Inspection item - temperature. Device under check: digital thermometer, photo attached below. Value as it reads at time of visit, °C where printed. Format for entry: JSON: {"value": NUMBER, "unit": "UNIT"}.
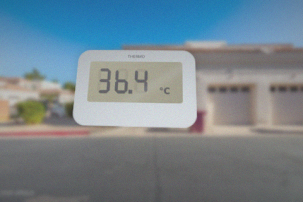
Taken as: {"value": 36.4, "unit": "°C"}
